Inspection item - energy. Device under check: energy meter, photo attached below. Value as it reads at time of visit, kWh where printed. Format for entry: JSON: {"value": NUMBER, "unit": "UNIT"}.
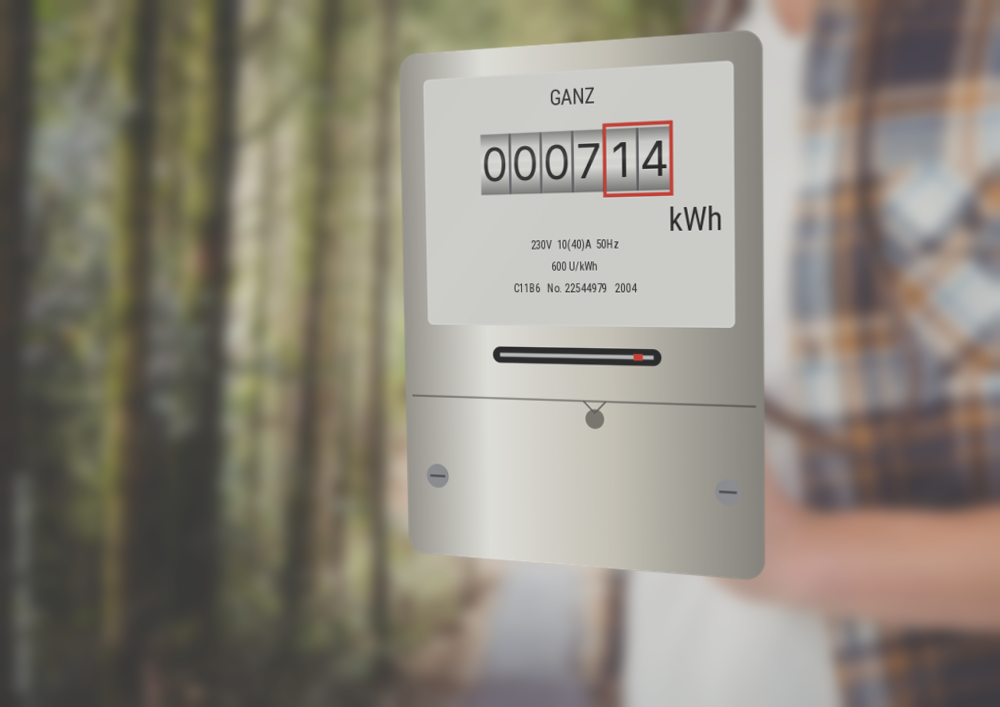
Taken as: {"value": 7.14, "unit": "kWh"}
